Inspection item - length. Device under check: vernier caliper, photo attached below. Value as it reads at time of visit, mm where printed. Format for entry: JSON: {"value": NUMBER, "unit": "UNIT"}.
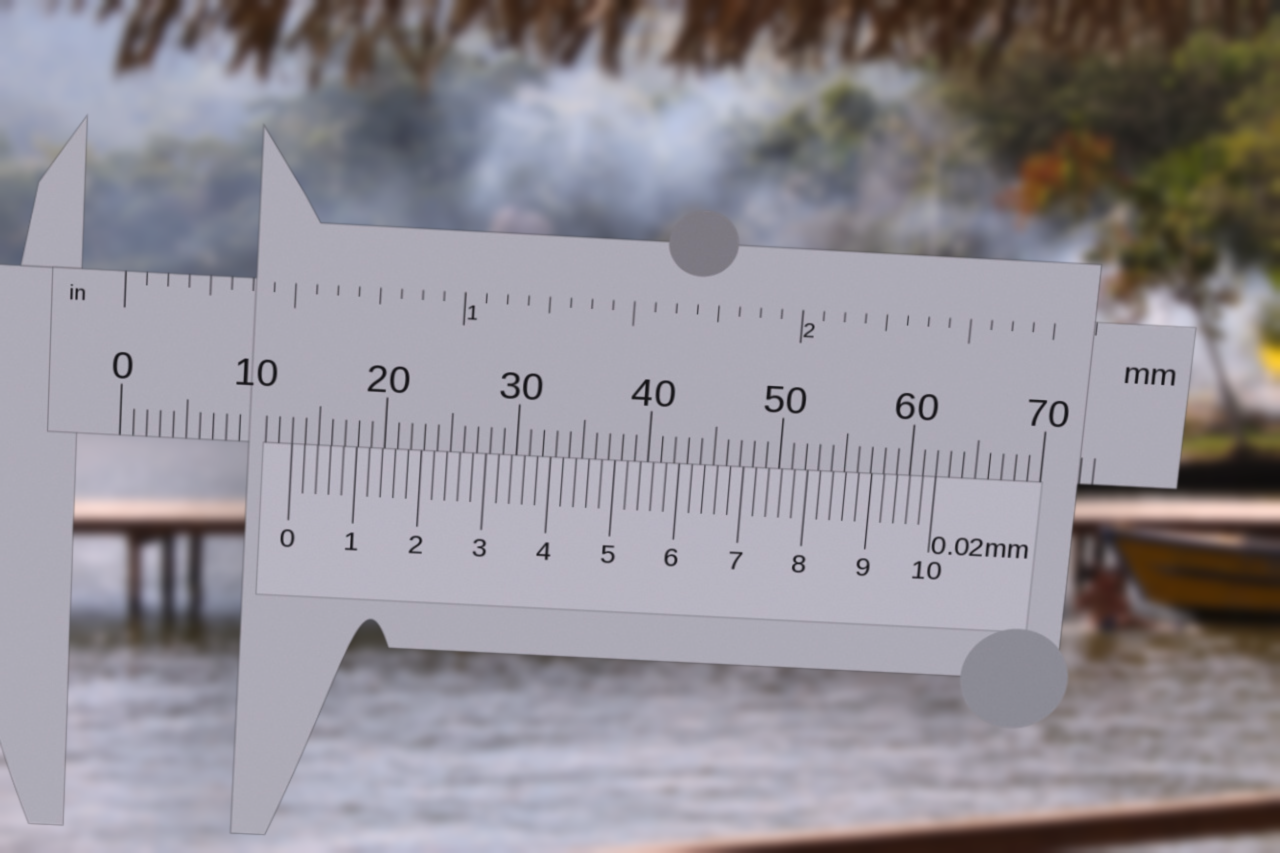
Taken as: {"value": 13.0, "unit": "mm"}
